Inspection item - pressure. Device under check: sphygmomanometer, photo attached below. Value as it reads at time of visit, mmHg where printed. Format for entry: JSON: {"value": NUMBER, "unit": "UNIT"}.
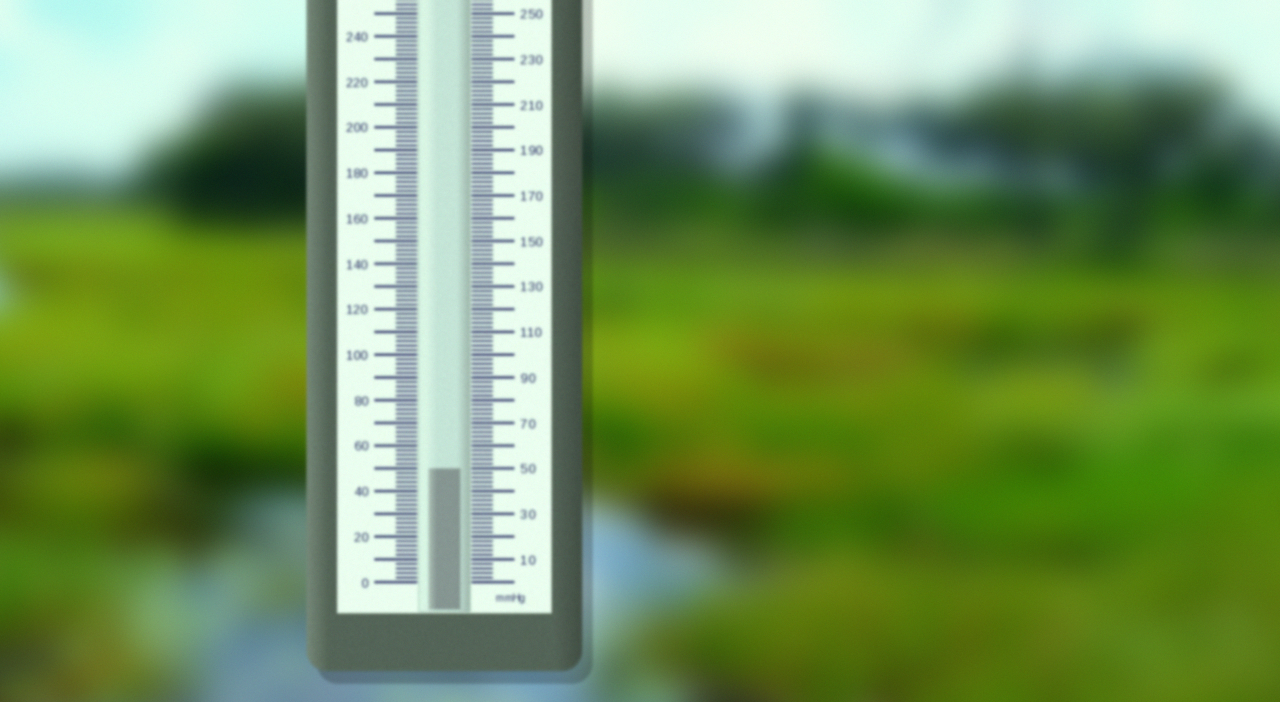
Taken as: {"value": 50, "unit": "mmHg"}
